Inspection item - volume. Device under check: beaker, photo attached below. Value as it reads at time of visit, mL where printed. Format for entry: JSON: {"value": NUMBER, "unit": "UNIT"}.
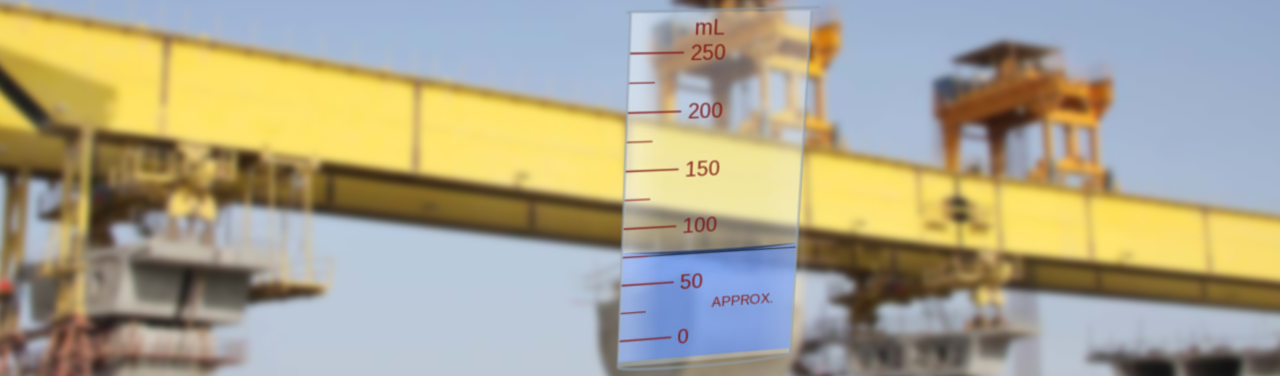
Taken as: {"value": 75, "unit": "mL"}
